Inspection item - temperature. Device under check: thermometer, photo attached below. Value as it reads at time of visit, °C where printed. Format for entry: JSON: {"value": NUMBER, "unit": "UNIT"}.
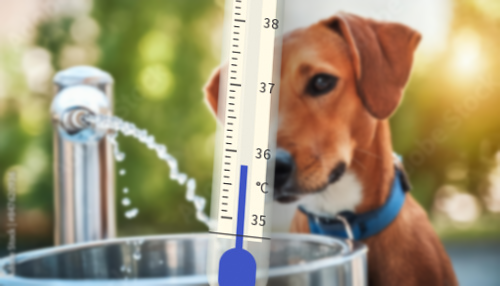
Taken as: {"value": 35.8, "unit": "°C"}
